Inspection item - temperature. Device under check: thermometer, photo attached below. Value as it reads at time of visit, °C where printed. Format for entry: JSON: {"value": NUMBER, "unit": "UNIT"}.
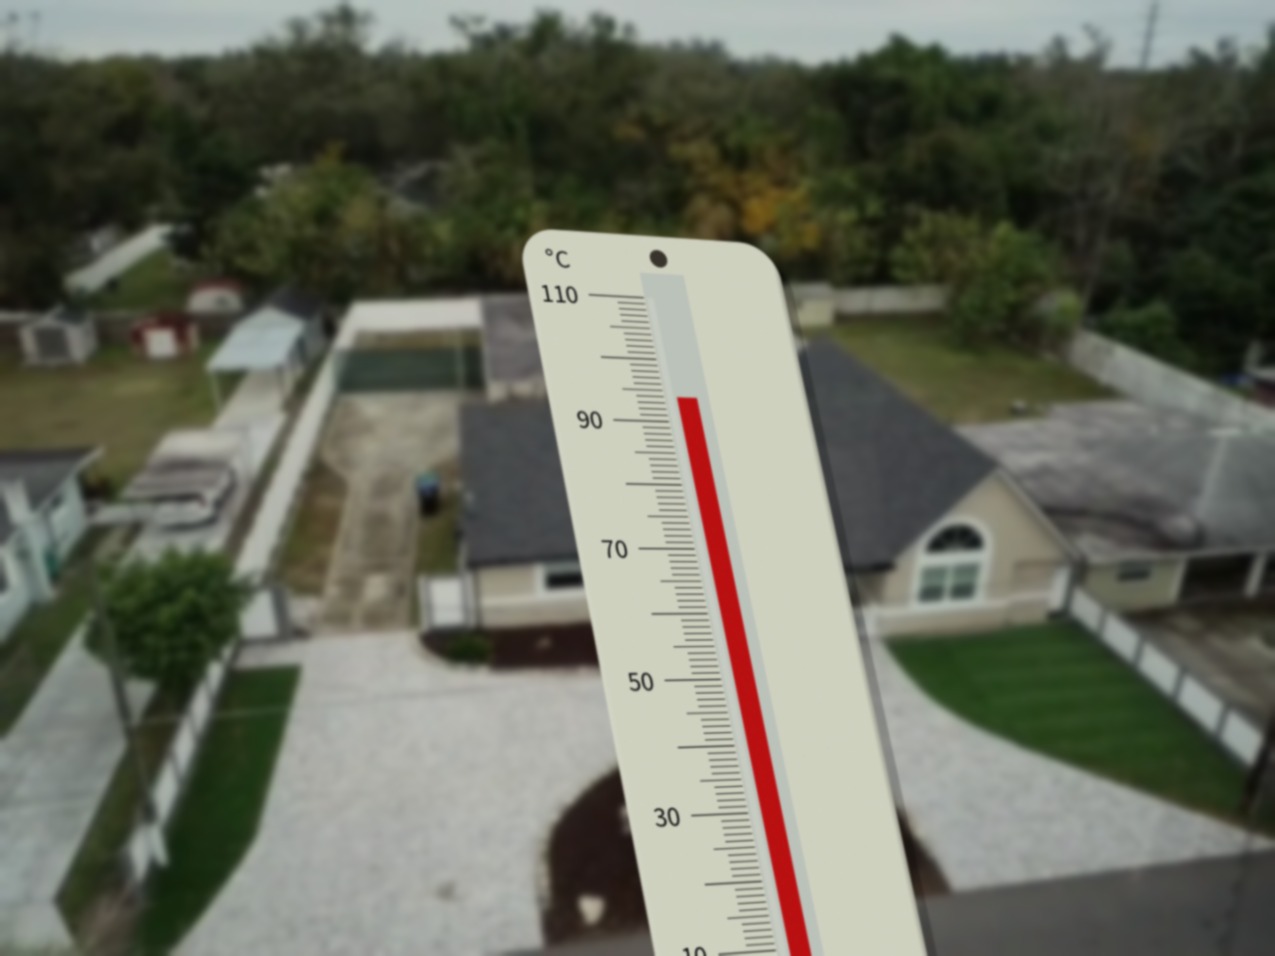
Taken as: {"value": 94, "unit": "°C"}
